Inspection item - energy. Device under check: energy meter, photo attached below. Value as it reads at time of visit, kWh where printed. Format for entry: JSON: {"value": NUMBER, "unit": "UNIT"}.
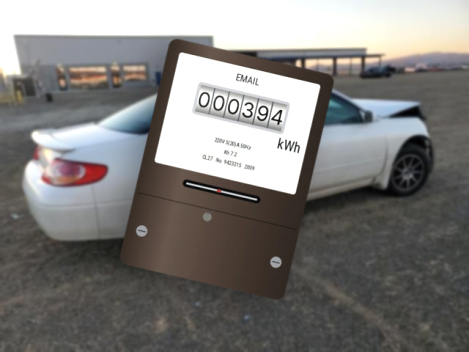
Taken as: {"value": 394, "unit": "kWh"}
